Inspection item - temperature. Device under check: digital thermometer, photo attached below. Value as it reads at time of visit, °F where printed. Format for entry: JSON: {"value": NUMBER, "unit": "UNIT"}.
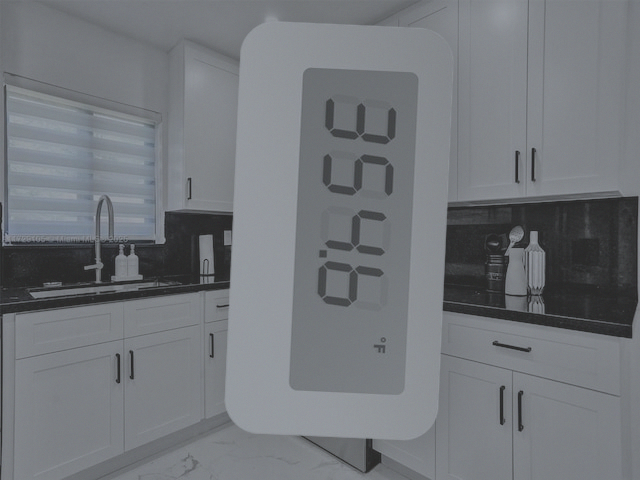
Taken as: {"value": 354.6, "unit": "°F"}
